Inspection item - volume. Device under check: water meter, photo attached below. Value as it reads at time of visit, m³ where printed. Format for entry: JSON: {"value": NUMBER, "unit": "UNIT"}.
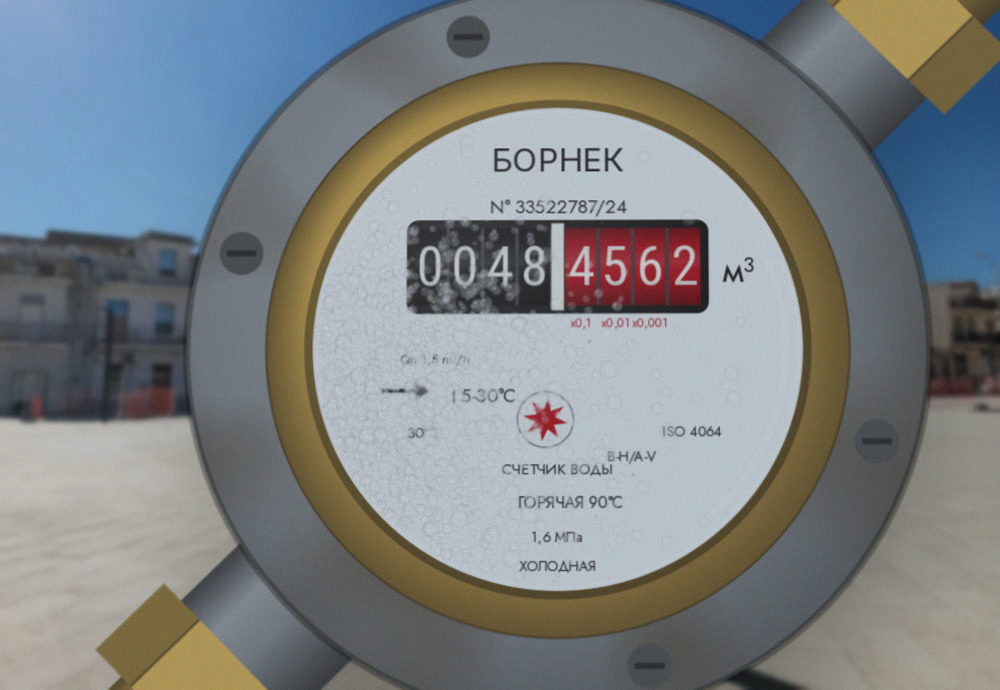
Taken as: {"value": 48.4562, "unit": "m³"}
